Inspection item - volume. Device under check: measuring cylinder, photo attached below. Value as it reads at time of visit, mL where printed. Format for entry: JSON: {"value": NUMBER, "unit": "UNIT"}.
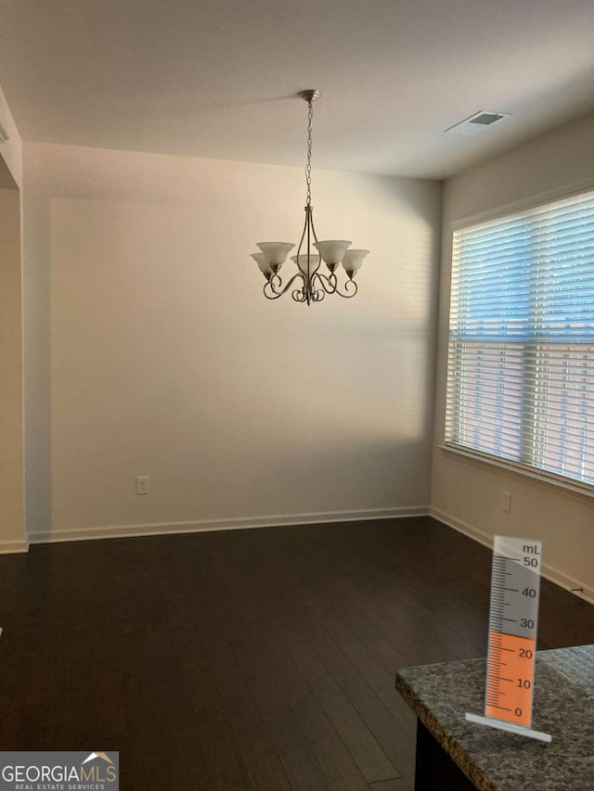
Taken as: {"value": 25, "unit": "mL"}
